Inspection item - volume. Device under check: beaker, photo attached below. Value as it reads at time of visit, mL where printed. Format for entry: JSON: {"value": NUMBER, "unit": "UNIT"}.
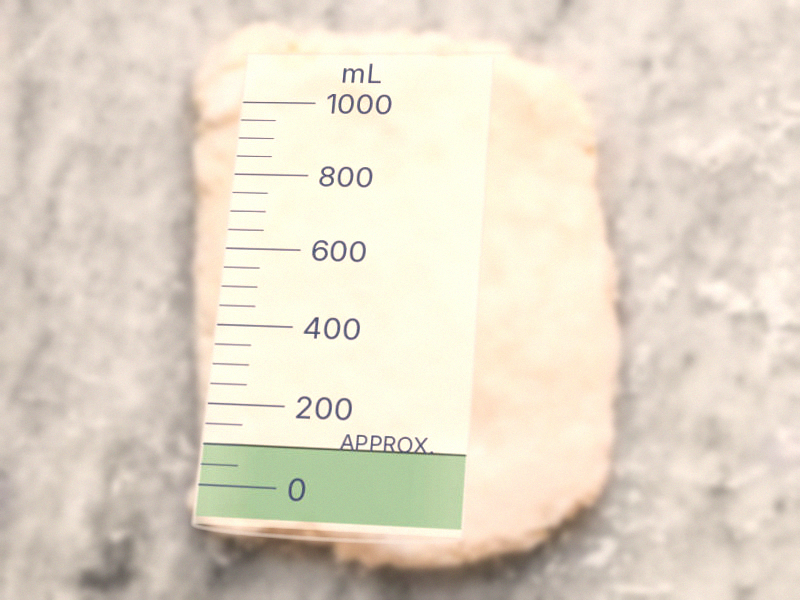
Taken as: {"value": 100, "unit": "mL"}
